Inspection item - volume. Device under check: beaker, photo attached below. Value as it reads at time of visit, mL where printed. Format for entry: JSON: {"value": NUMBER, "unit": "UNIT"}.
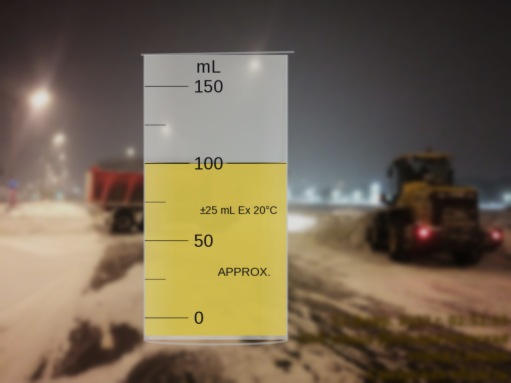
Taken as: {"value": 100, "unit": "mL"}
